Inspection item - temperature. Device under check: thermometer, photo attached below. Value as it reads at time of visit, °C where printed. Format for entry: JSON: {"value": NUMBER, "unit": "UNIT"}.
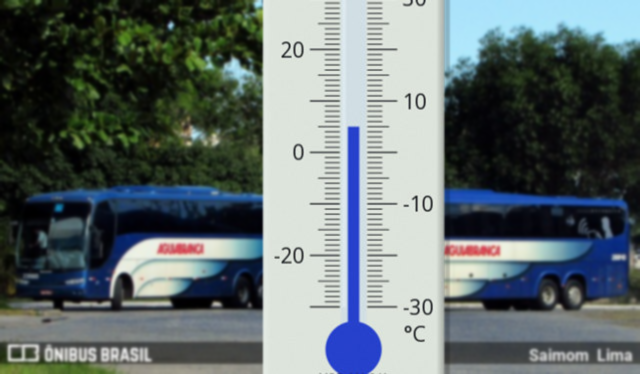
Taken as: {"value": 5, "unit": "°C"}
